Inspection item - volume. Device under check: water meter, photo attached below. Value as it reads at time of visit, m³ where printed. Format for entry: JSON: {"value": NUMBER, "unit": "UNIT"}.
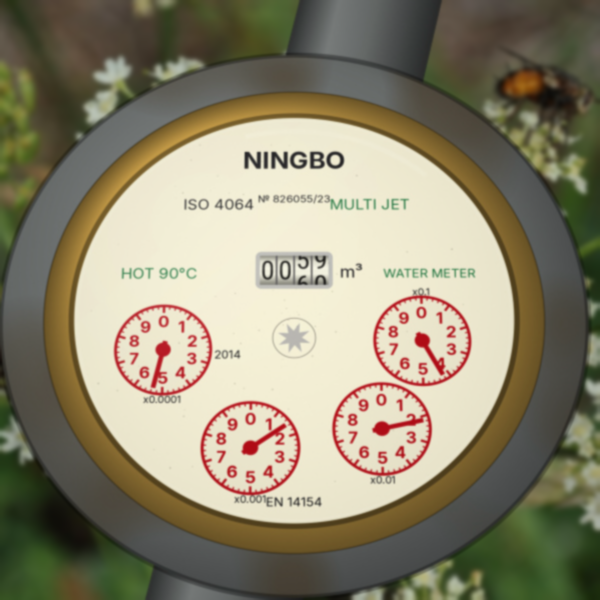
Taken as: {"value": 59.4215, "unit": "m³"}
